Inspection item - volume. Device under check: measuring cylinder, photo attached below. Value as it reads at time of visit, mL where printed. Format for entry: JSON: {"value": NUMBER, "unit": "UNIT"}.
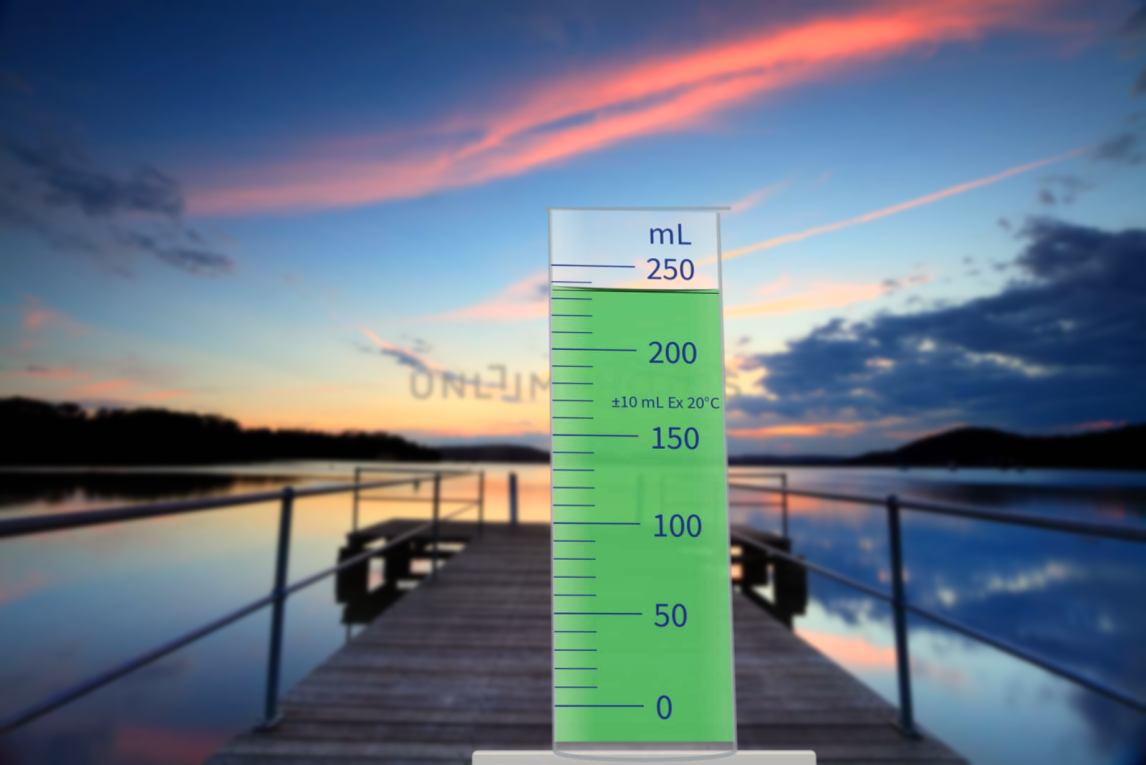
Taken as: {"value": 235, "unit": "mL"}
